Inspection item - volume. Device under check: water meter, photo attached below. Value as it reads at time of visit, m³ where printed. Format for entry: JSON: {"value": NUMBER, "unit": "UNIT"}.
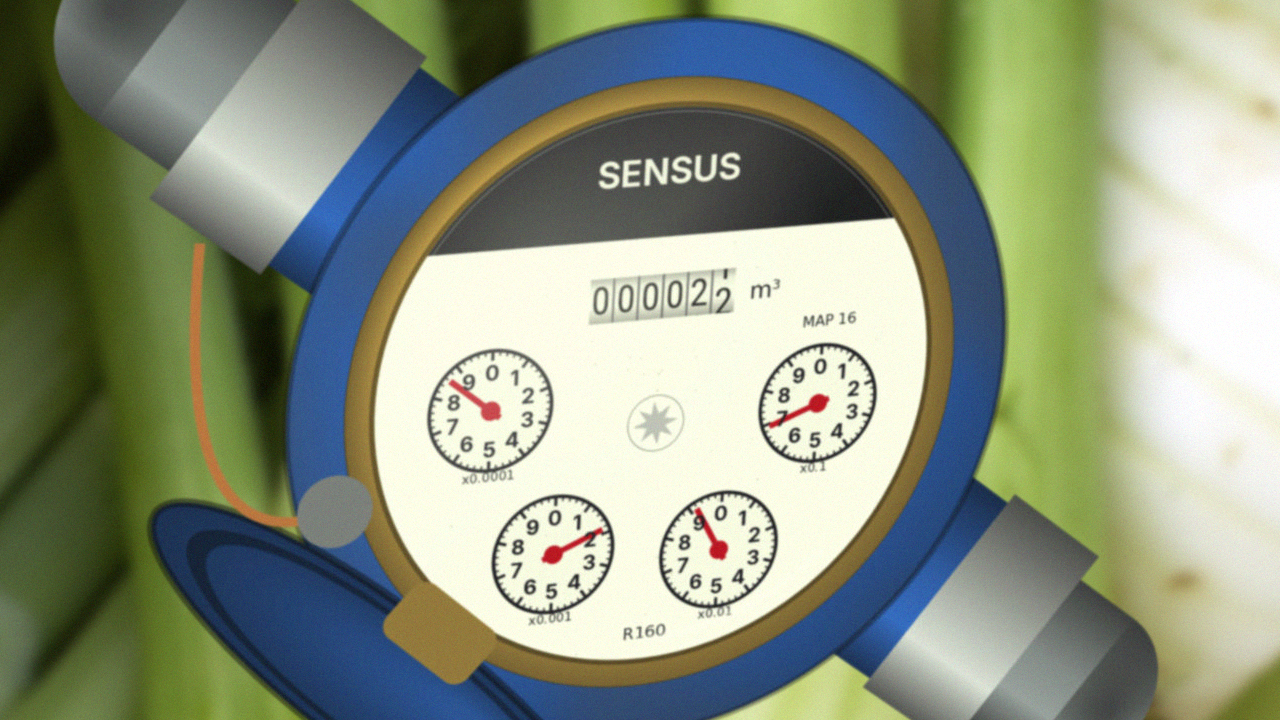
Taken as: {"value": 21.6918, "unit": "m³"}
